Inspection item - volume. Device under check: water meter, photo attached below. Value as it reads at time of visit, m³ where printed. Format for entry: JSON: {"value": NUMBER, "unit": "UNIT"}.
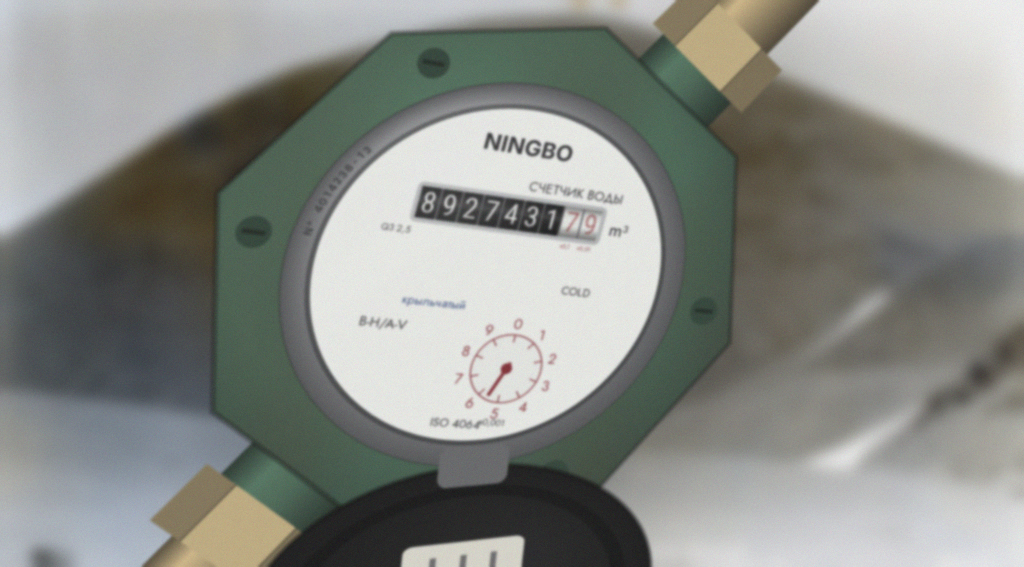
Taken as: {"value": 8927431.795, "unit": "m³"}
